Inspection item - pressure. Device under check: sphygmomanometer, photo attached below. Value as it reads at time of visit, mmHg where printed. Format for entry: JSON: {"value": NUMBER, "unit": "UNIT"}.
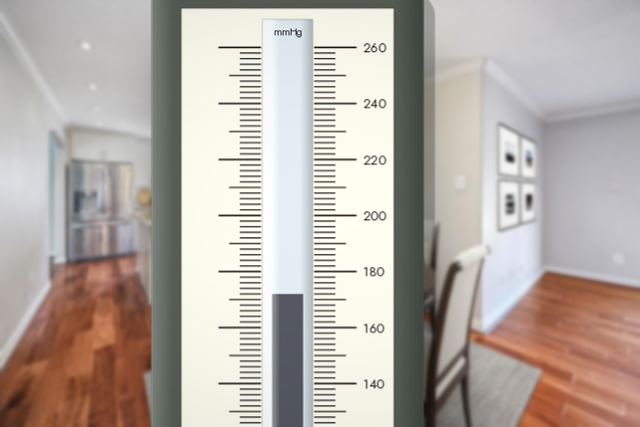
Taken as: {"value": 172, "unit": "mmHg"}
